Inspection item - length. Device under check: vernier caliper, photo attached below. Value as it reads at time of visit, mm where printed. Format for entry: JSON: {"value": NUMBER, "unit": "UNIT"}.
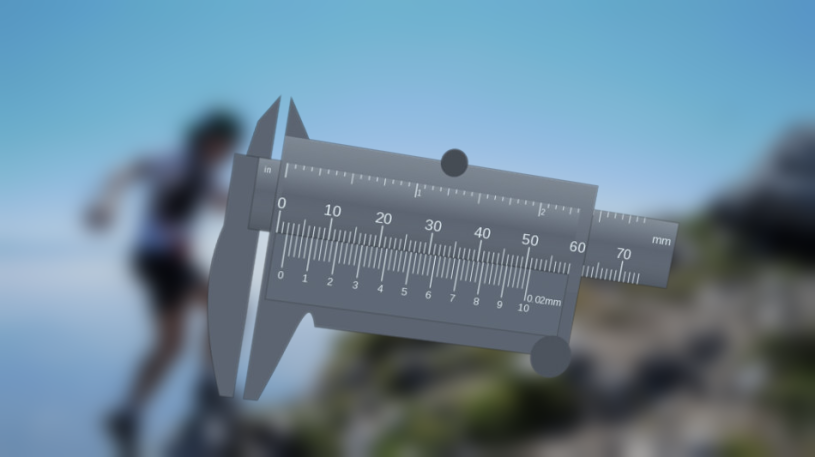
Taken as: {"value": 2.0, "unit": "mm"}
